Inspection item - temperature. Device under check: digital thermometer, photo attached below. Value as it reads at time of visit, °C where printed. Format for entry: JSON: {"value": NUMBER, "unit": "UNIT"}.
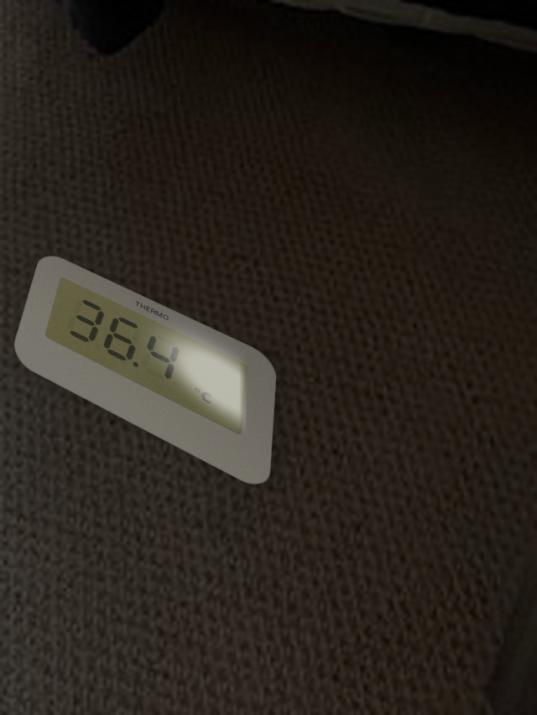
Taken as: {"value": 36.4, "unit": "°C"}
